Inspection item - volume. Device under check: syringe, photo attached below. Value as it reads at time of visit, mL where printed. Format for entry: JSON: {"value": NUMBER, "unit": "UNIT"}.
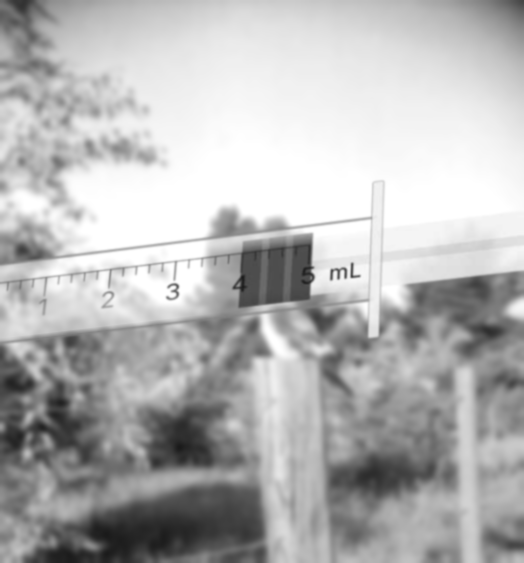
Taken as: {"value": 4, "unit": "mL"}
